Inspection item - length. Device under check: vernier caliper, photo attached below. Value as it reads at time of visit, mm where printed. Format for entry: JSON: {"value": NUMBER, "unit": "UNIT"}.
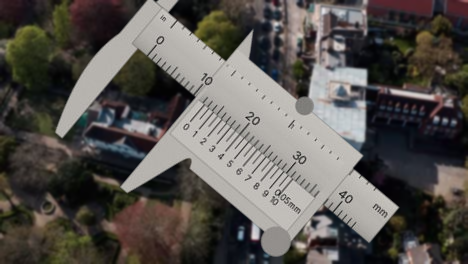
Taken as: {"value": 12.4, "unit": "mm"}
